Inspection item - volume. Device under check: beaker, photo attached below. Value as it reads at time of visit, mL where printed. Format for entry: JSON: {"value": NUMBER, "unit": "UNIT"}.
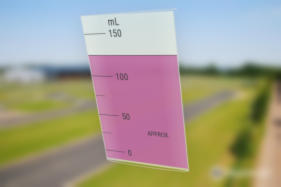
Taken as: {"value": 125, "unit": "mL"}
